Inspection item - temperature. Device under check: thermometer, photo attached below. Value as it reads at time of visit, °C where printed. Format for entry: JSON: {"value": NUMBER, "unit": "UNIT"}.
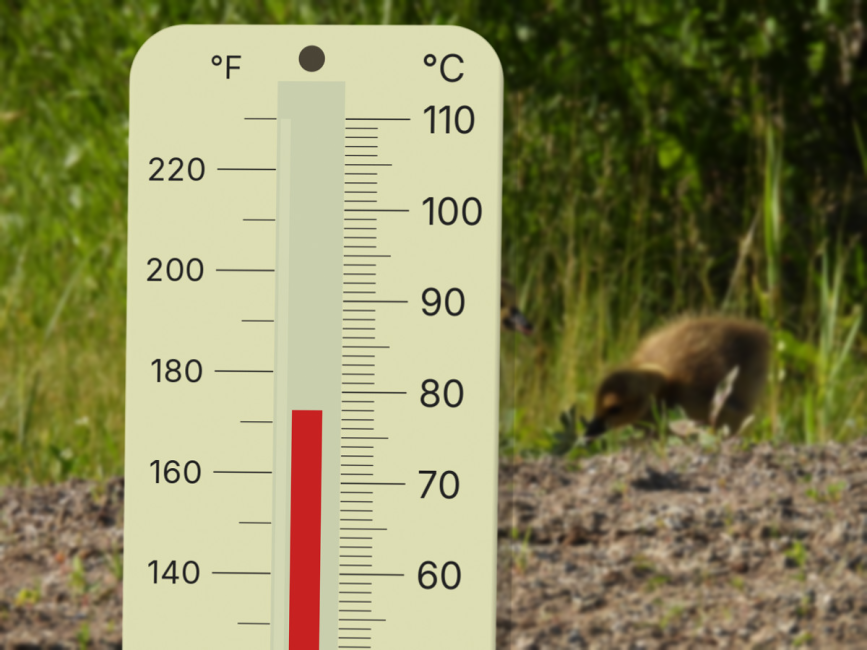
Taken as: {"value": 78, "unit": "°C"}
